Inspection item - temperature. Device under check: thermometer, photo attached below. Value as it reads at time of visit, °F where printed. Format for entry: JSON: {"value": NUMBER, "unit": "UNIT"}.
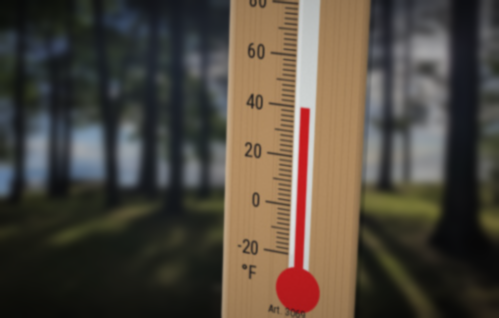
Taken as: {"value": 40, "unit": "°F"}
